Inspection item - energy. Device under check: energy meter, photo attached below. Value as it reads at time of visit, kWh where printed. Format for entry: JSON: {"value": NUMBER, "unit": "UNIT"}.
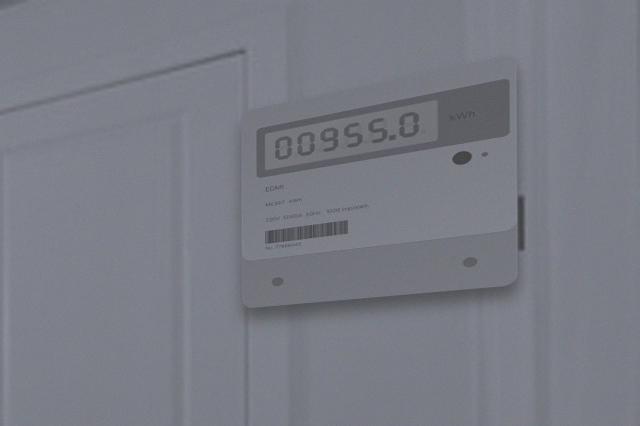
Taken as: {"value": 955.0, "unit": "kWh"}
